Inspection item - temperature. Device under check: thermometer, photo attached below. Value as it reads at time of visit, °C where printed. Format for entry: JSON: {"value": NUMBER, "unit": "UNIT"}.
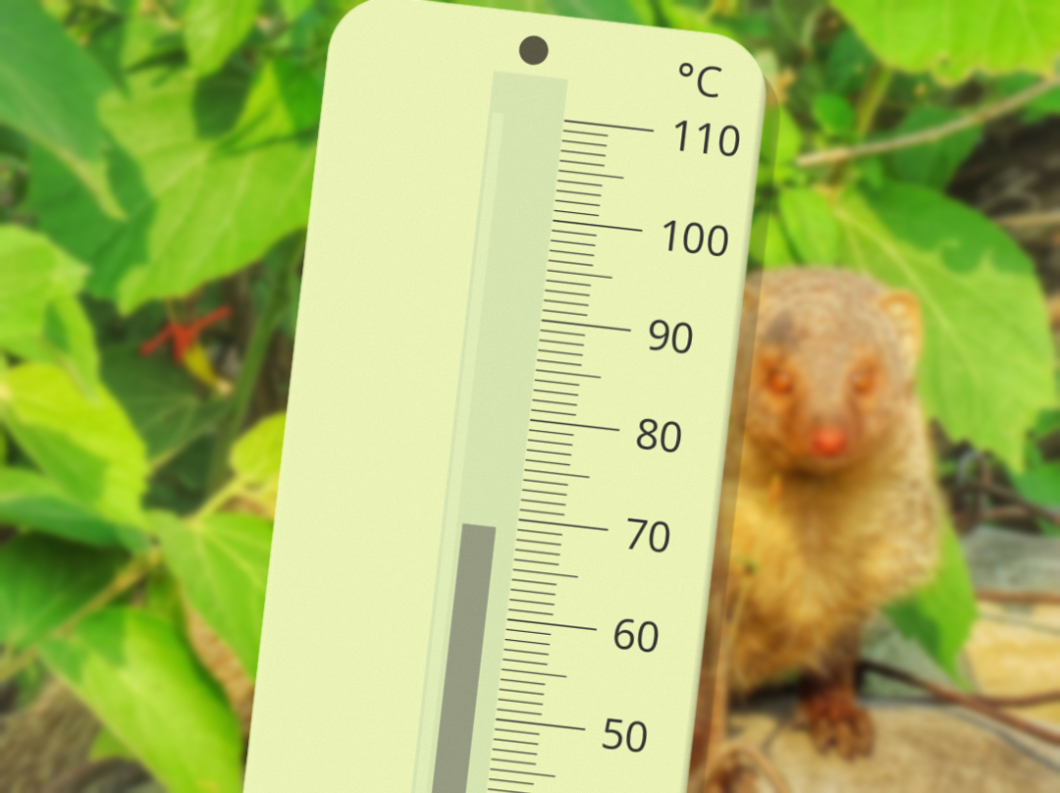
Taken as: {"value": 69, "unit": "°C"}
